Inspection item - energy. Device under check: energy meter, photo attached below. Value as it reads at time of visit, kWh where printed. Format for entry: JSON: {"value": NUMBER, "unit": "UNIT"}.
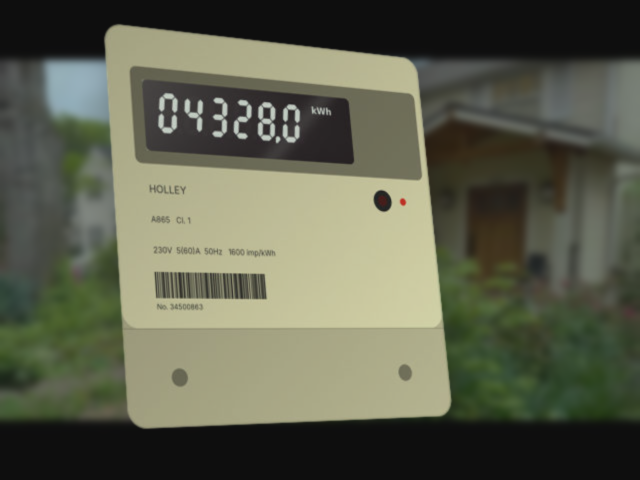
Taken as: {"value": 4328.0, "unit": "kWh"}
